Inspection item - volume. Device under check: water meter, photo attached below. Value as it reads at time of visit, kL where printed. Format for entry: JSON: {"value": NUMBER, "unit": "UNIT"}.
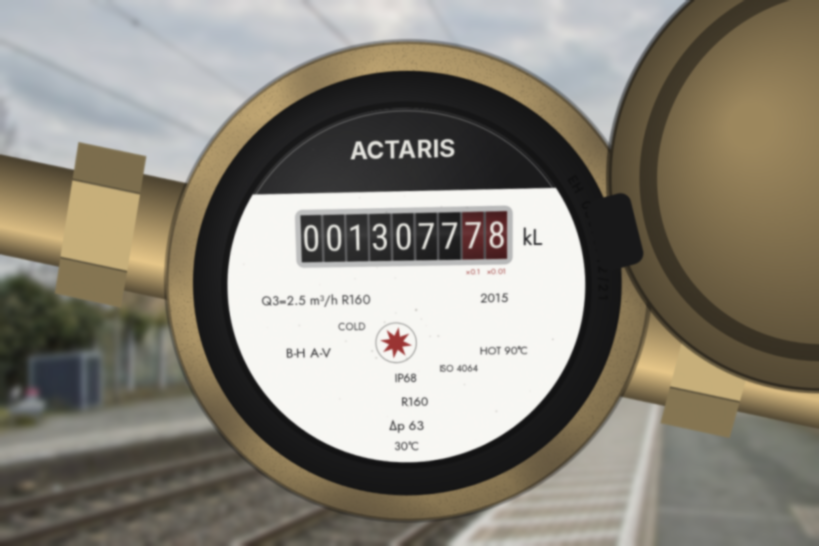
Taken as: {"value": 13077.78, "unit": "kL"}
